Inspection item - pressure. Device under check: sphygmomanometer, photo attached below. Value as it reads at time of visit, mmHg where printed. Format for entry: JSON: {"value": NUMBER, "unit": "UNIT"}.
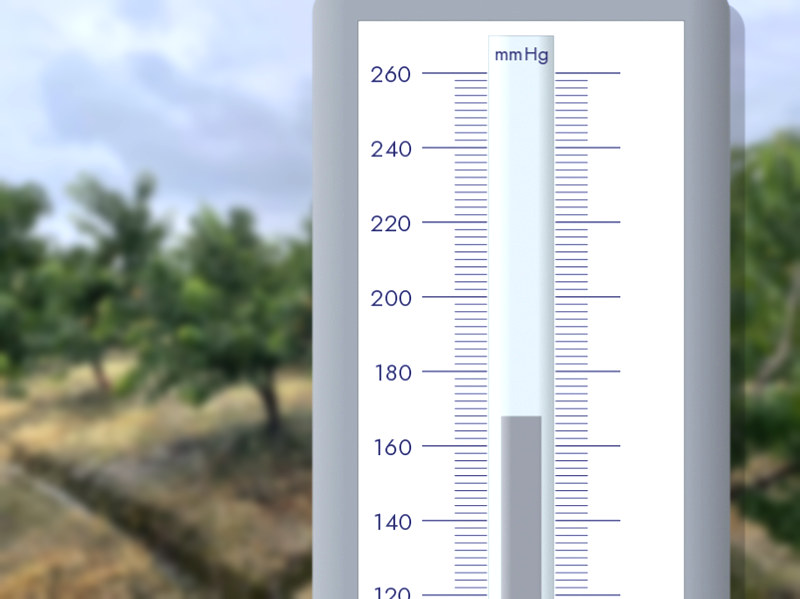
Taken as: {"value": 168, "unit": "mmHg"}
